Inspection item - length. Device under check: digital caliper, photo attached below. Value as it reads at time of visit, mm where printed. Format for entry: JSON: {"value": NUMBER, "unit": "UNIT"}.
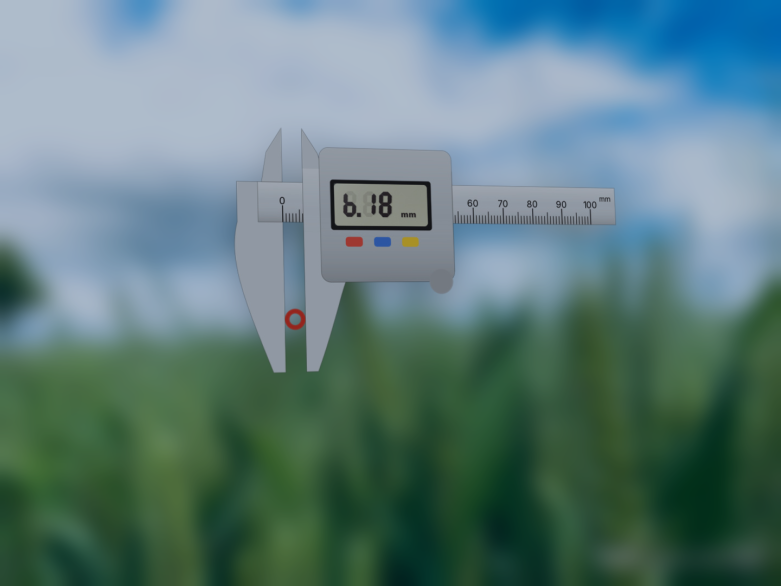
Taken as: {"value": 6.18, "unit": "mm"}
